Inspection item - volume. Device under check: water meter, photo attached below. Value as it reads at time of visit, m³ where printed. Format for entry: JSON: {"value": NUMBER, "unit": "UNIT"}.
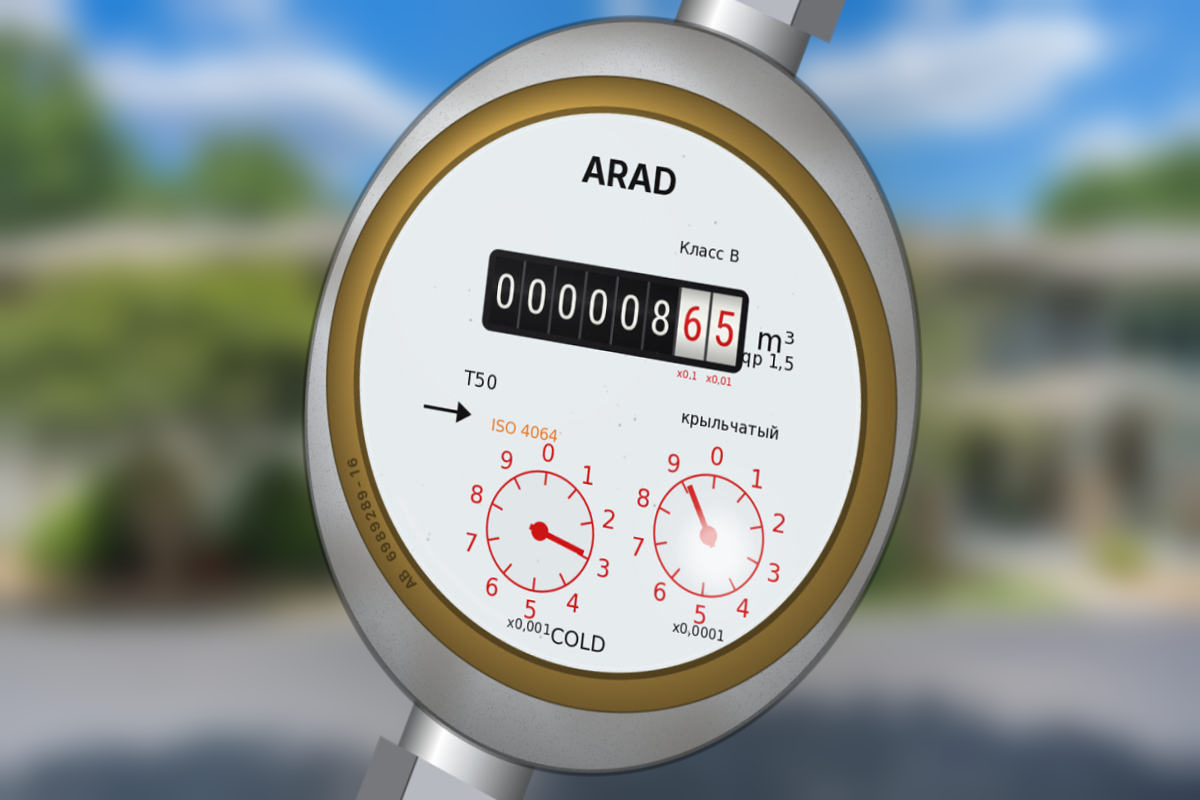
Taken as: {"value": 8.6529, "unit": "m³"}
